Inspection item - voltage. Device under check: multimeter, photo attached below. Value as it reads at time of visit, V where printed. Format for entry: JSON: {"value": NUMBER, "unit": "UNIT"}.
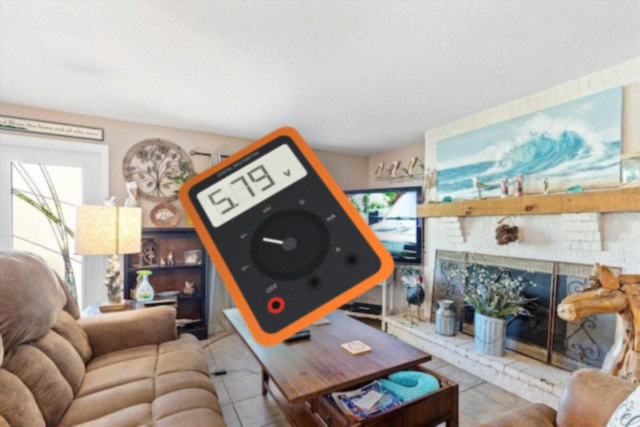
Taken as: {"value": 5.79, "unit": "V"}
